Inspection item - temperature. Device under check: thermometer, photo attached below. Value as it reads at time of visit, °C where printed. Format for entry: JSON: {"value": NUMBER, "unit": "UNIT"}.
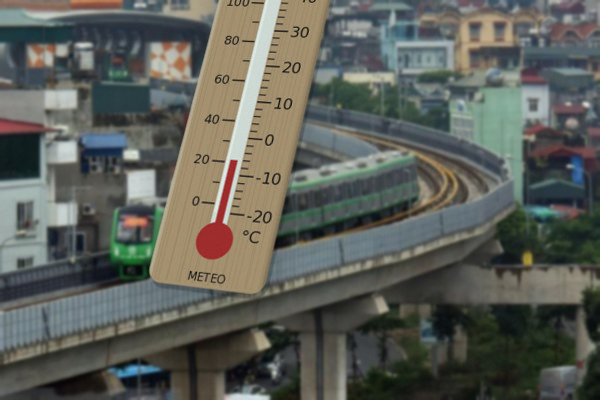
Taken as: {"value": -6, "unit": "°C"}
